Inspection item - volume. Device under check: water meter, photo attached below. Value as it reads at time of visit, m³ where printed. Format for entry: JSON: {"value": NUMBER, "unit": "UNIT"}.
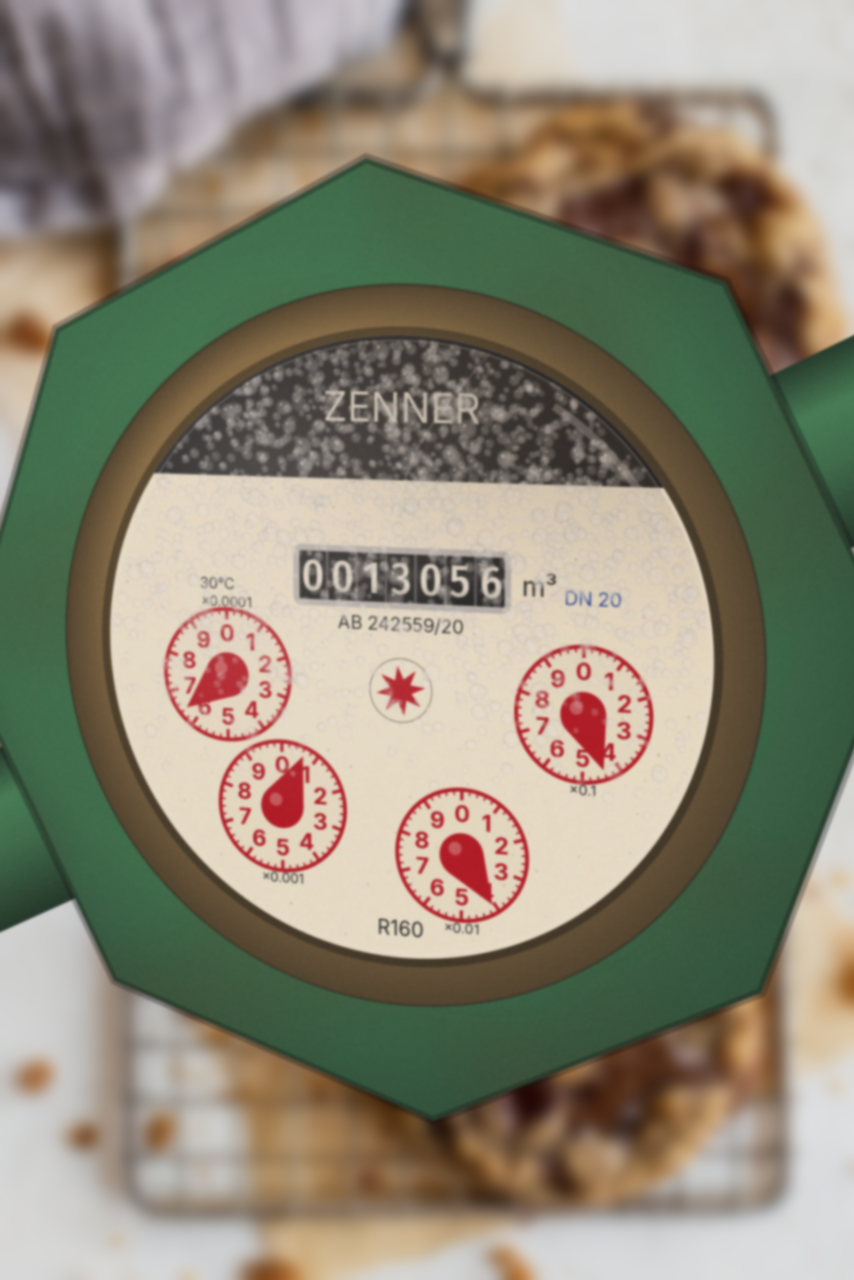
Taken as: {"value": 13056.4406, "unit": "m³"}
